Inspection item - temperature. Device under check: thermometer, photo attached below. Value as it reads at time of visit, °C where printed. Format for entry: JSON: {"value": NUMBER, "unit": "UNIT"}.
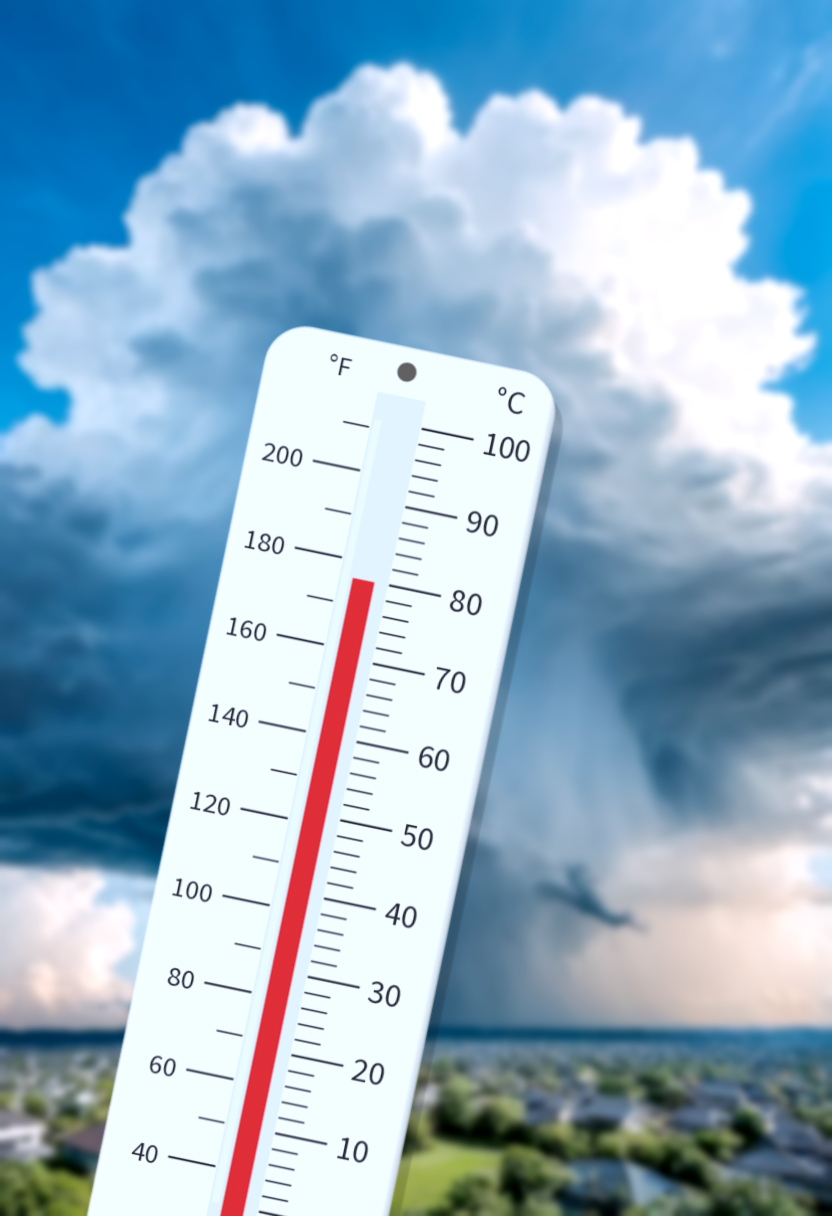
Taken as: {"value": 80, "unit": "°C"}
